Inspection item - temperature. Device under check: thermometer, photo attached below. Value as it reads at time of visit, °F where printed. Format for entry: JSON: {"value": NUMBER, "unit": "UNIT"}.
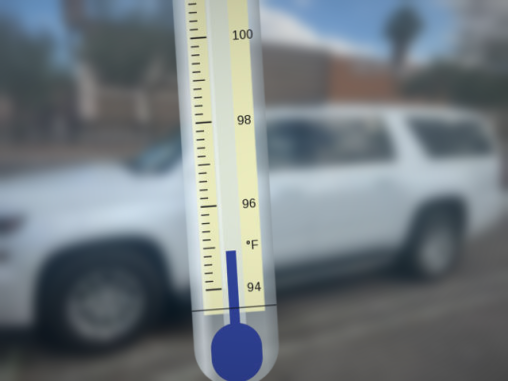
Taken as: {"value": 94.9, "unit": "°F"}
